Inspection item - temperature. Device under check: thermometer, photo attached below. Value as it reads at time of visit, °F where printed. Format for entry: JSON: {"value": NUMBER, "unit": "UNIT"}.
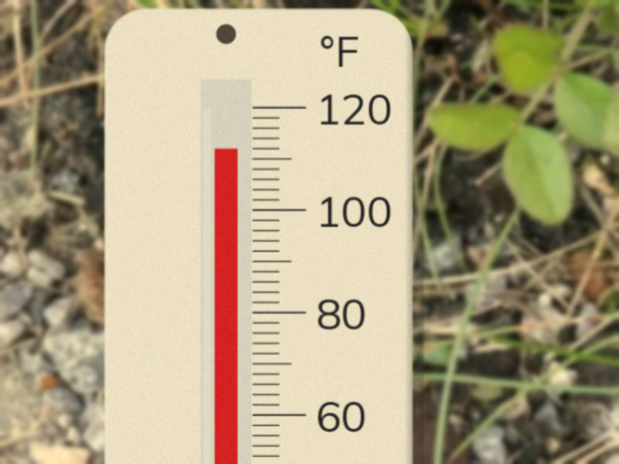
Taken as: {"value": 112, "unit": "°F"}
